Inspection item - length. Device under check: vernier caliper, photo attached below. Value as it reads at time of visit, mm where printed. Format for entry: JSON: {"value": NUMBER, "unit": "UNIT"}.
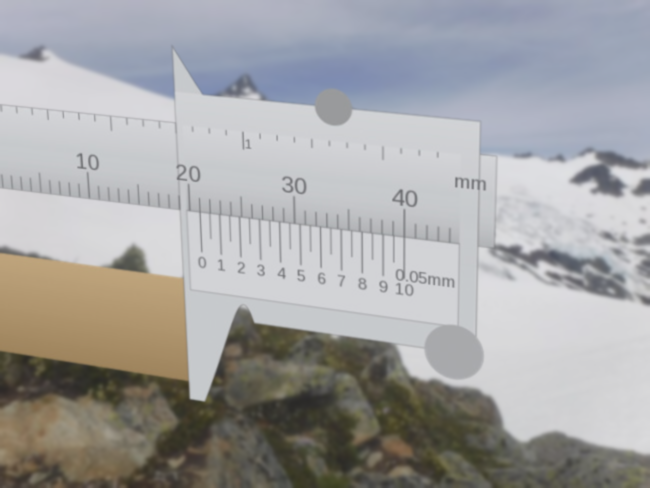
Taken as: {"value": 21.0, "unit": "mm"}
